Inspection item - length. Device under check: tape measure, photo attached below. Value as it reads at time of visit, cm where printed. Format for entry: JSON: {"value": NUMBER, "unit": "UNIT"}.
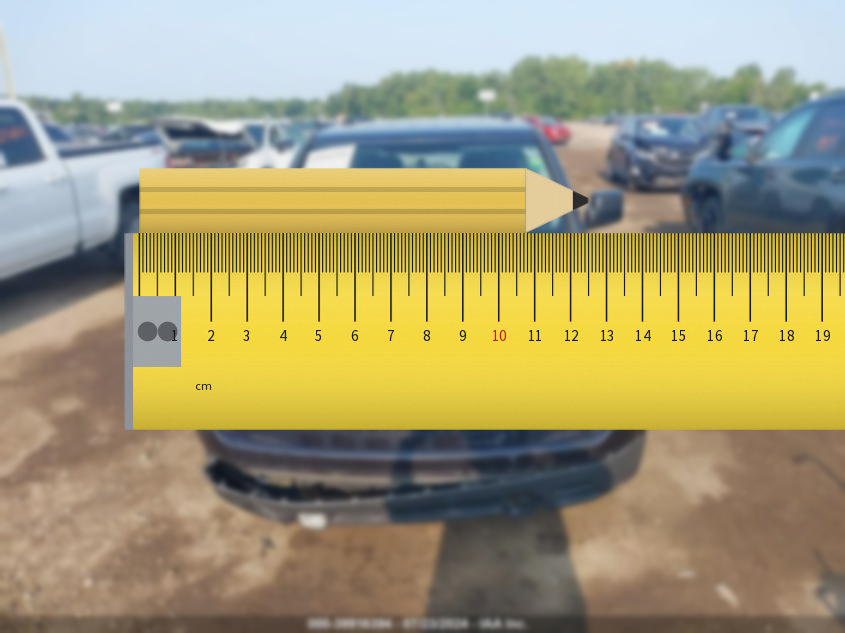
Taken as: {"value": 12.5, "unit": "cm"}
